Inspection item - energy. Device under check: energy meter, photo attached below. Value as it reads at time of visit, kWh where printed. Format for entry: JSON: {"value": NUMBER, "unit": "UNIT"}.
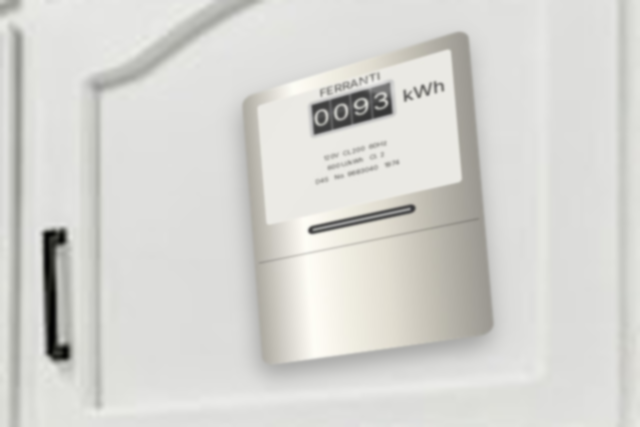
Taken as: {"value": 93, "unit": "kWh"}
